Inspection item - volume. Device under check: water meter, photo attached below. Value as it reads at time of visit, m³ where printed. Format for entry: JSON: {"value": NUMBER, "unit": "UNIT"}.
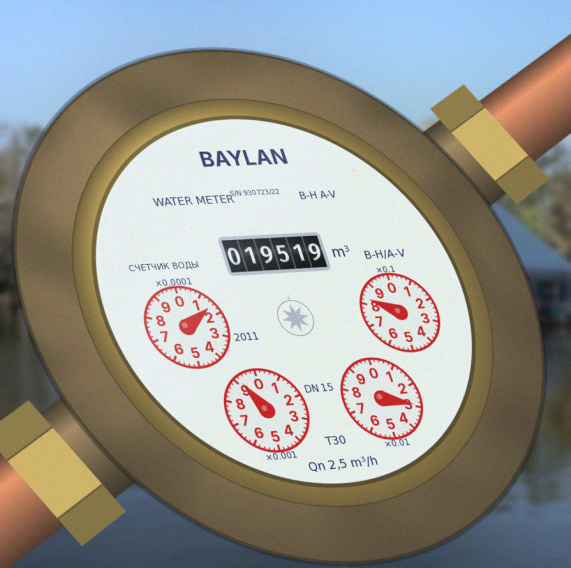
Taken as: {"value": 19519.8291, "unit": "m³"}
